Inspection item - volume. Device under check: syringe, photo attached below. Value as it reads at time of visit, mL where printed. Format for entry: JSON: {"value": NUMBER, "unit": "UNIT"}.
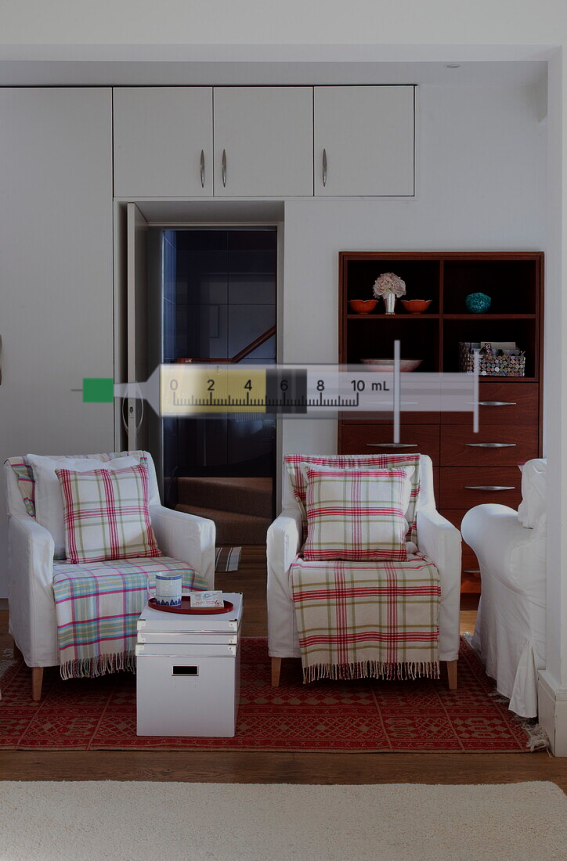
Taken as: {"value": 5, "unit": "mL"}
